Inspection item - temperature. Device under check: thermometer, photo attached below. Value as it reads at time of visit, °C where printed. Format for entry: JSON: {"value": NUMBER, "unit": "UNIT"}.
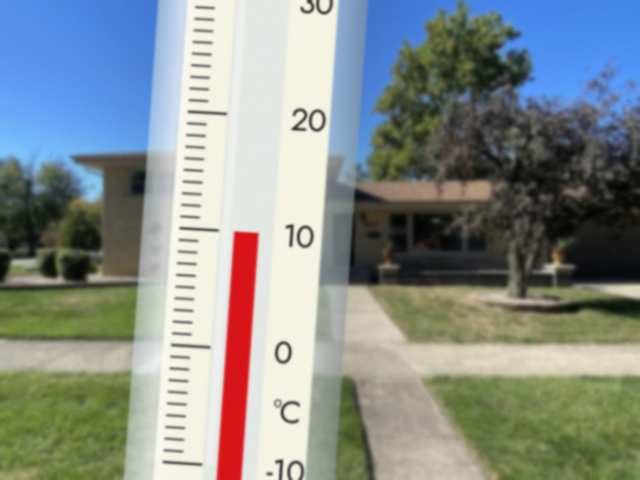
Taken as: {"value": 10, "unit": "°C"}
